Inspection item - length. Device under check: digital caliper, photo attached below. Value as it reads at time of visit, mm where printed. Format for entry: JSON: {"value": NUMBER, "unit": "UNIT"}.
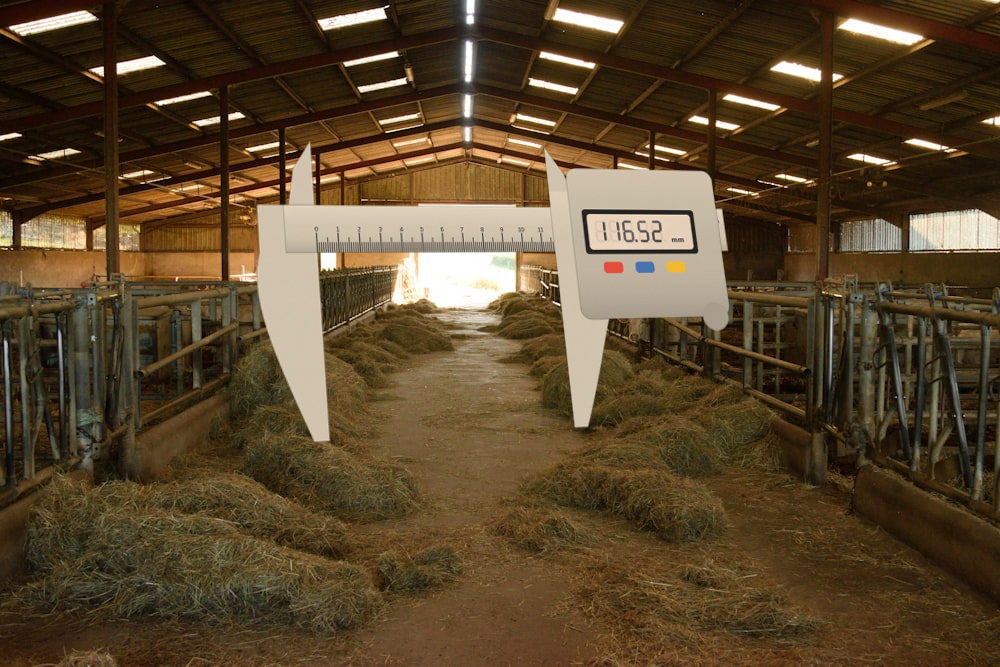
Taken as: {"value": 116.52, "unit": "mm"}
